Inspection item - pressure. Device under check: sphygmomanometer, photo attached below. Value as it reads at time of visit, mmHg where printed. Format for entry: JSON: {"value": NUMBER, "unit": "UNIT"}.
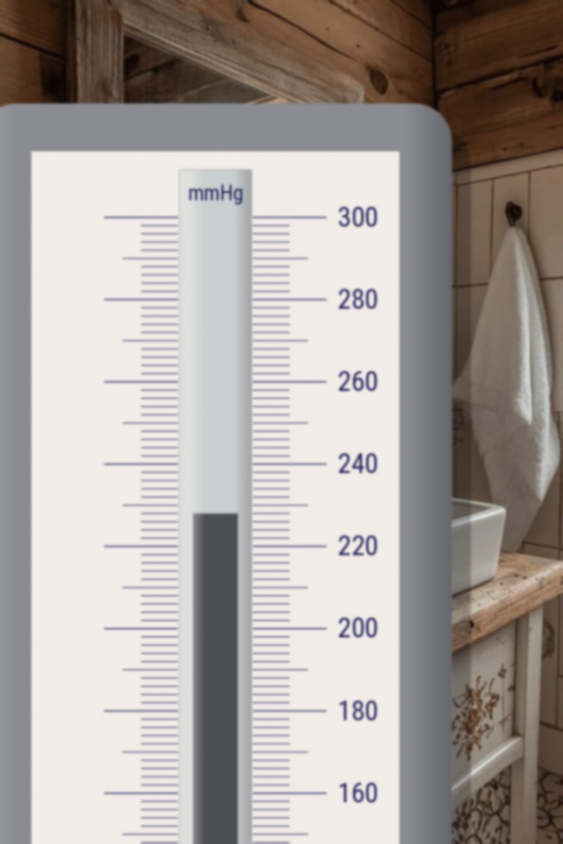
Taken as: {"value": 228, "unit": "mmHg"}
